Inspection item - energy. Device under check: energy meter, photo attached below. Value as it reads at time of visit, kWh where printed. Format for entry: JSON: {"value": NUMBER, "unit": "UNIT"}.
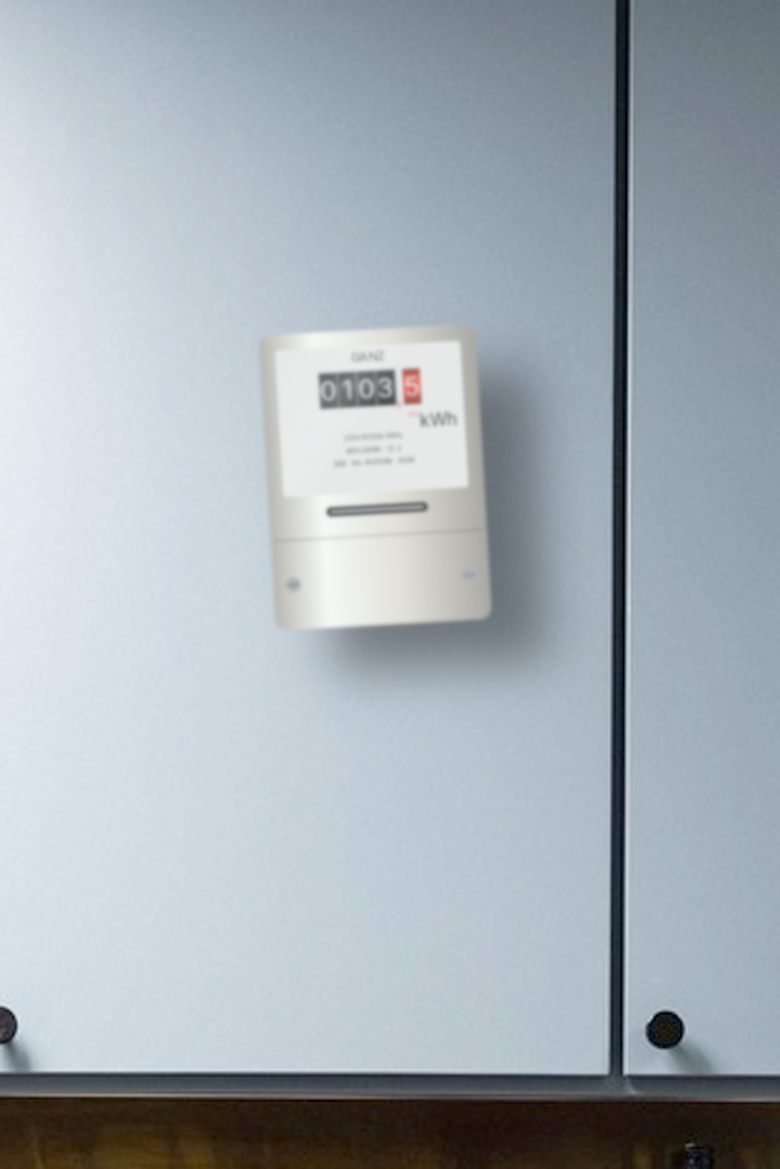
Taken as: {"value": 103.5, "unit": "kWh"}
